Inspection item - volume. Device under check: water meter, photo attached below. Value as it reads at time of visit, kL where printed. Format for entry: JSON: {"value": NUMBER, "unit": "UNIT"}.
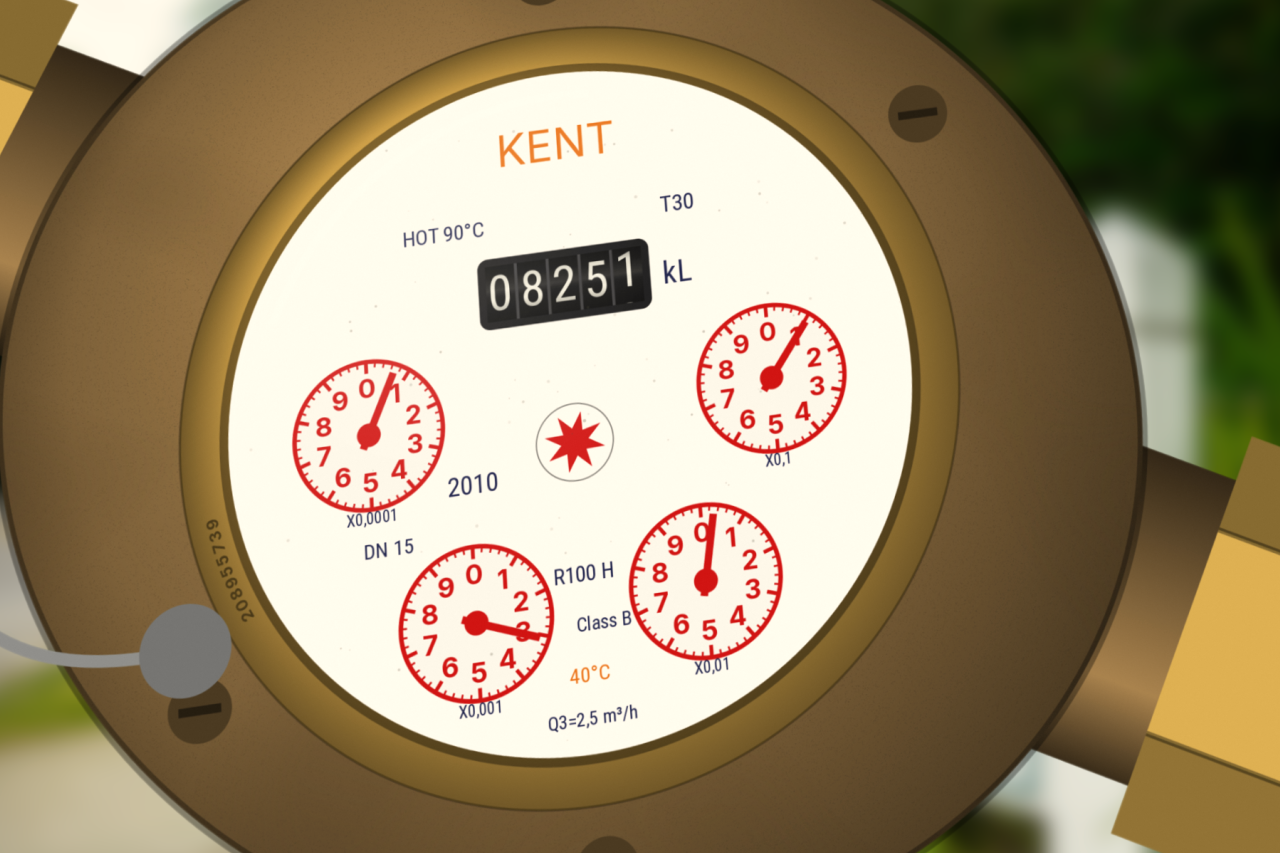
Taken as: {"value": 8251.1030, "unit": "kL"}
